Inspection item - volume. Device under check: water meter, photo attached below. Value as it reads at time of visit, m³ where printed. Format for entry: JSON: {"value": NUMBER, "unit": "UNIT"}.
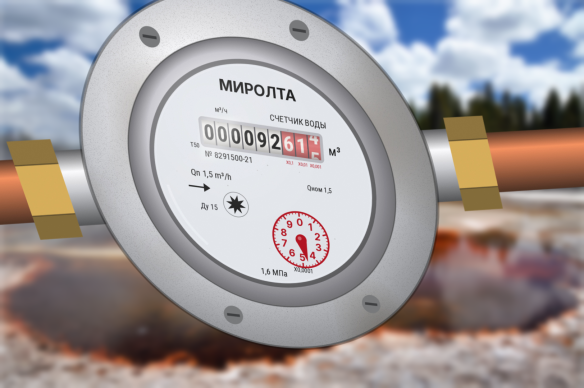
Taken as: {"value": 92.6144, "unit": "m³"}
